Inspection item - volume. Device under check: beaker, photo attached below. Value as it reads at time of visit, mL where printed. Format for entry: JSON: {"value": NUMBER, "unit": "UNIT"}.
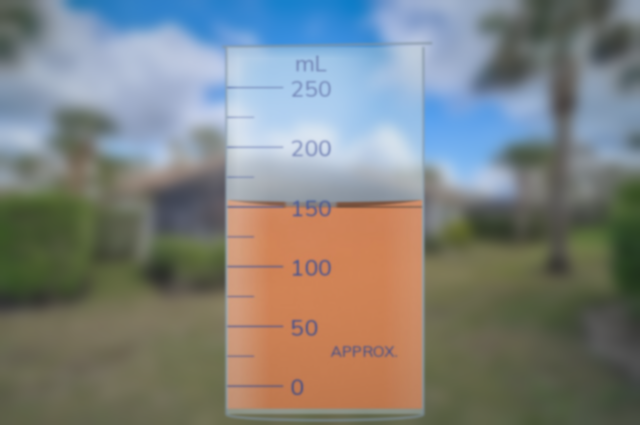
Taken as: {"value": 150, "unit": "mL"}
